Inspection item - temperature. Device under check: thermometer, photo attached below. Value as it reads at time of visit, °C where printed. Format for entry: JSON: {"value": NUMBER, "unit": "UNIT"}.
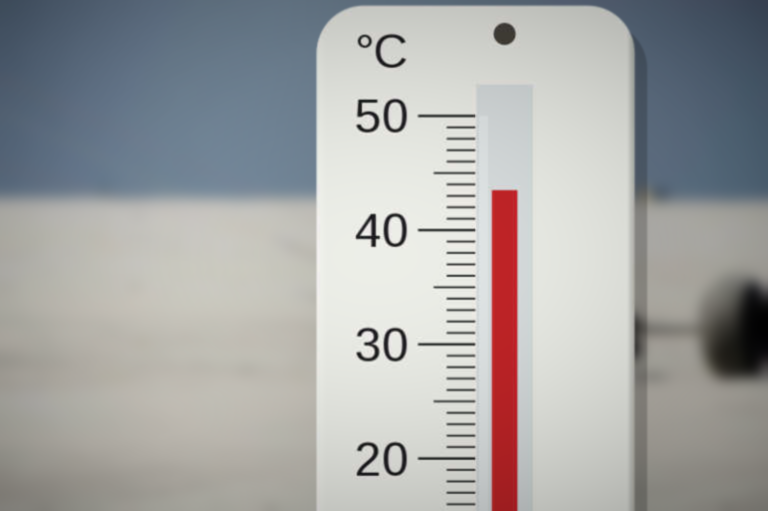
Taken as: {"value": 43.5, "unit": "°C"}
